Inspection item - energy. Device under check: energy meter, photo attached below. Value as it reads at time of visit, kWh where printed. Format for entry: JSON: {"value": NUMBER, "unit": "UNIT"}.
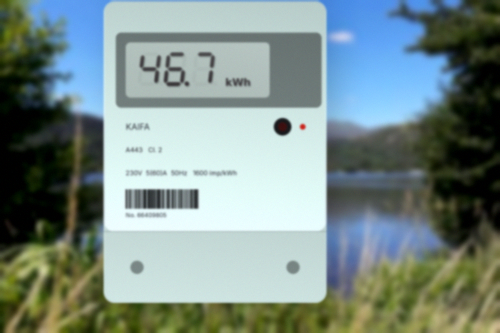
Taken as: {"value": 46.7, "unit": "kWh"}
